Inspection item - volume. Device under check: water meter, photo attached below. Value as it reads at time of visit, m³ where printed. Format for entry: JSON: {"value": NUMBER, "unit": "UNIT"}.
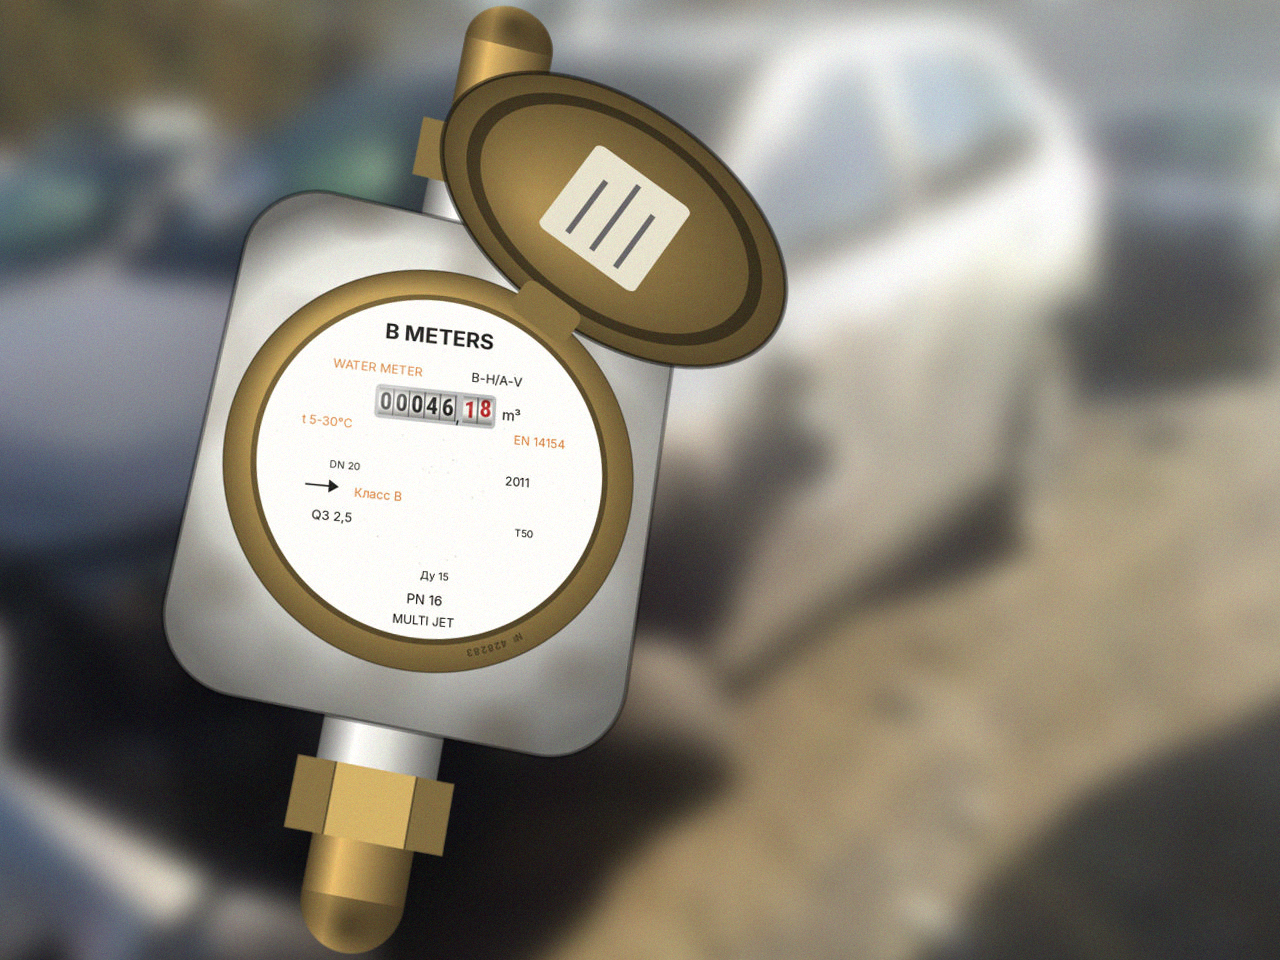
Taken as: {"value": 46.18, "unit": "m³"}
